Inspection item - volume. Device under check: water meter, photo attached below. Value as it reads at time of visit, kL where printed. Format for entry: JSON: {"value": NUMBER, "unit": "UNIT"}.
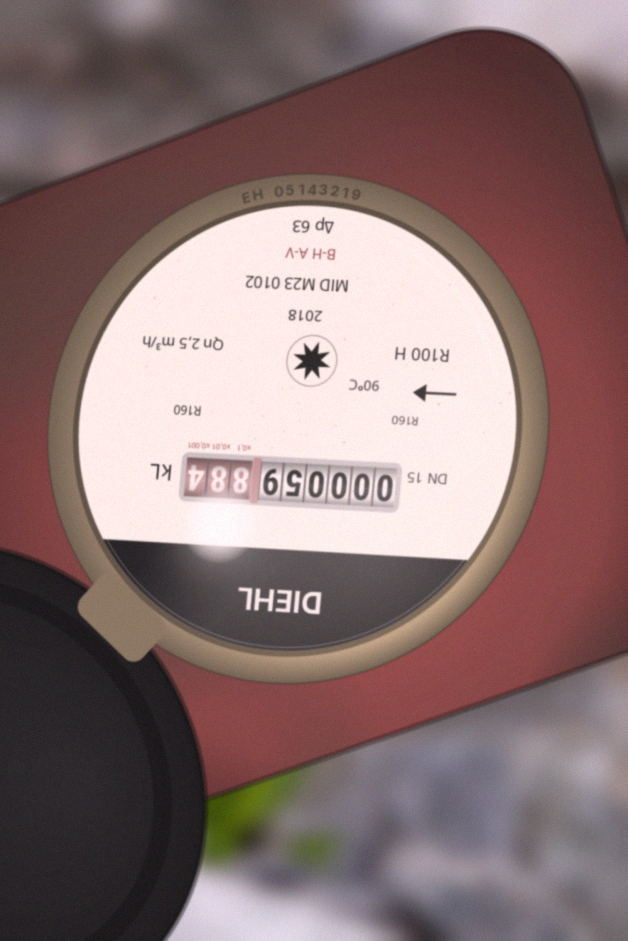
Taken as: {"value": 59.884, "unit": "kL"}
